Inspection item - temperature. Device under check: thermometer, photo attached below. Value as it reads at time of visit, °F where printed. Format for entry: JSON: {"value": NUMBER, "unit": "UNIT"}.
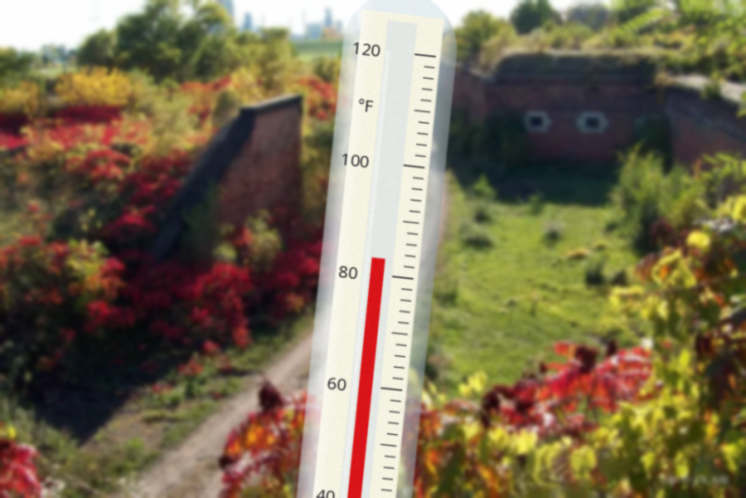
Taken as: {"value": 83, "unit": "°F"}
